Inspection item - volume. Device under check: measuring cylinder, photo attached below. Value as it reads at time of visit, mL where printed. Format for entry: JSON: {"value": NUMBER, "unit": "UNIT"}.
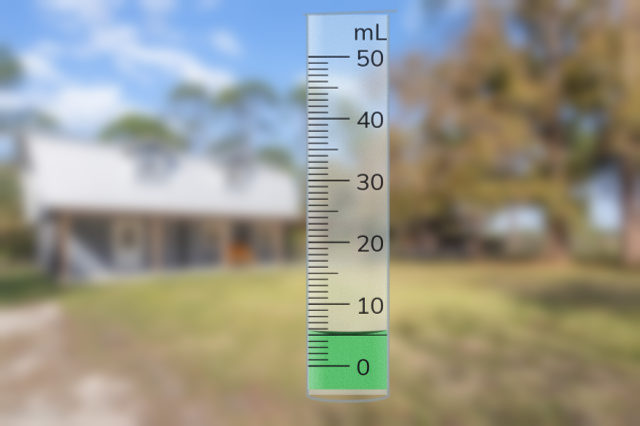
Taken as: {"value": 5, "unit": "mL"}
